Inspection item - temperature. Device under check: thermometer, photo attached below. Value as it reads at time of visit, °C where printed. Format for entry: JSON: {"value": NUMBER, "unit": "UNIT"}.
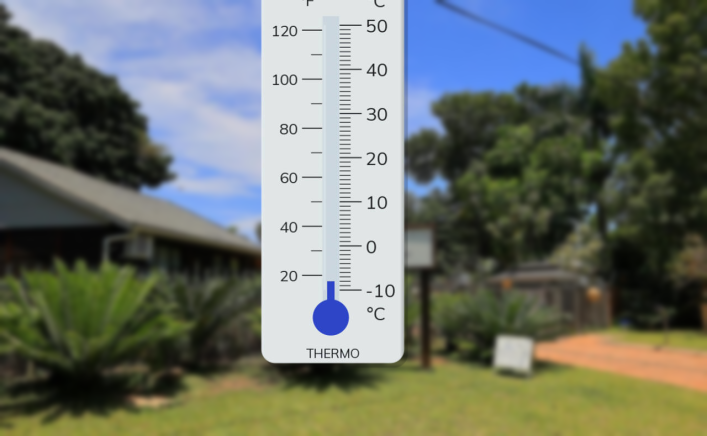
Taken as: {"value": -8, "unit": "°C"}
